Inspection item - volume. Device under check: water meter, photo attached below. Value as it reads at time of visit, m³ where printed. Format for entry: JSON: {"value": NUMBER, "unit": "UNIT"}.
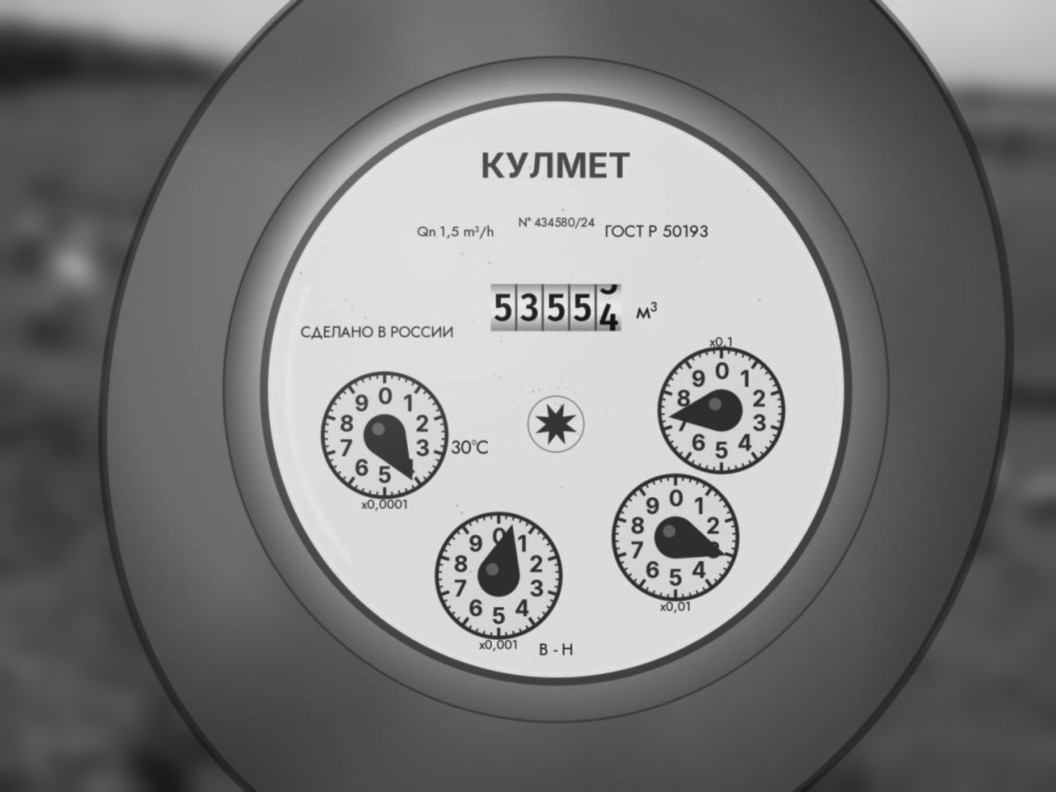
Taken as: {"value": 53553.7304, "unit": "m³"}
